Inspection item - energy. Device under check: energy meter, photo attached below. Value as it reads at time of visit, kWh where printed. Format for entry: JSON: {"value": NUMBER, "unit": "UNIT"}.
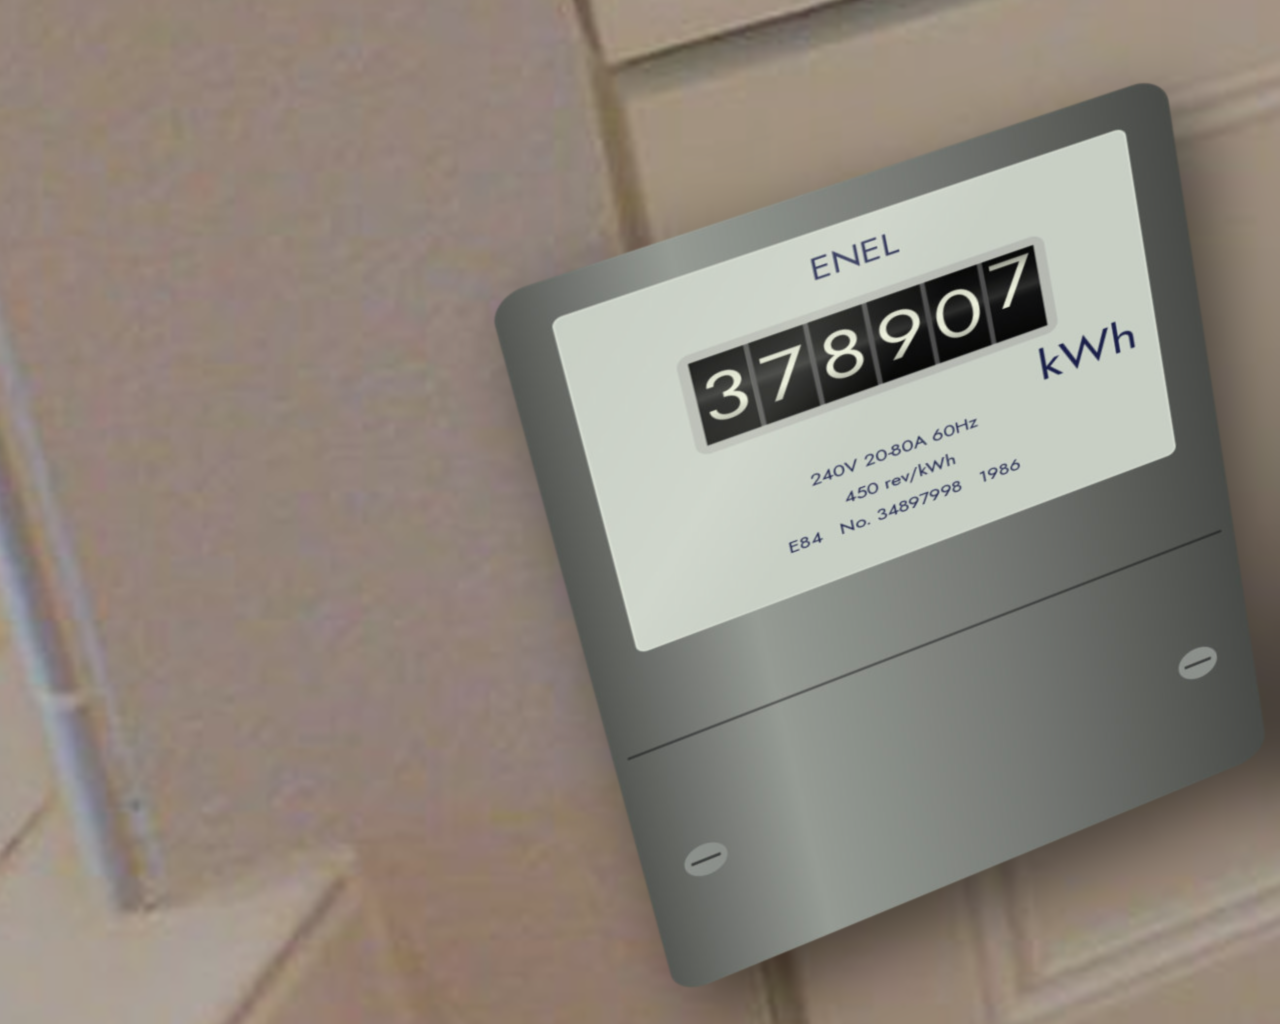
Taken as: {"value": 378907, "unit": "kWh"}
